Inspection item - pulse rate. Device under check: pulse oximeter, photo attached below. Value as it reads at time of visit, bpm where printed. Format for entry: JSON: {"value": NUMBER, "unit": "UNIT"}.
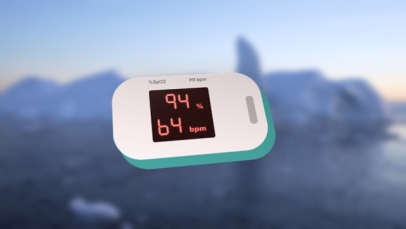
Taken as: {"value": 64, "unit": "bpm"}
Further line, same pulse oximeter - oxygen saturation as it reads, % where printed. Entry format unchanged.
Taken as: {"value": 94, "unit": "%"}
